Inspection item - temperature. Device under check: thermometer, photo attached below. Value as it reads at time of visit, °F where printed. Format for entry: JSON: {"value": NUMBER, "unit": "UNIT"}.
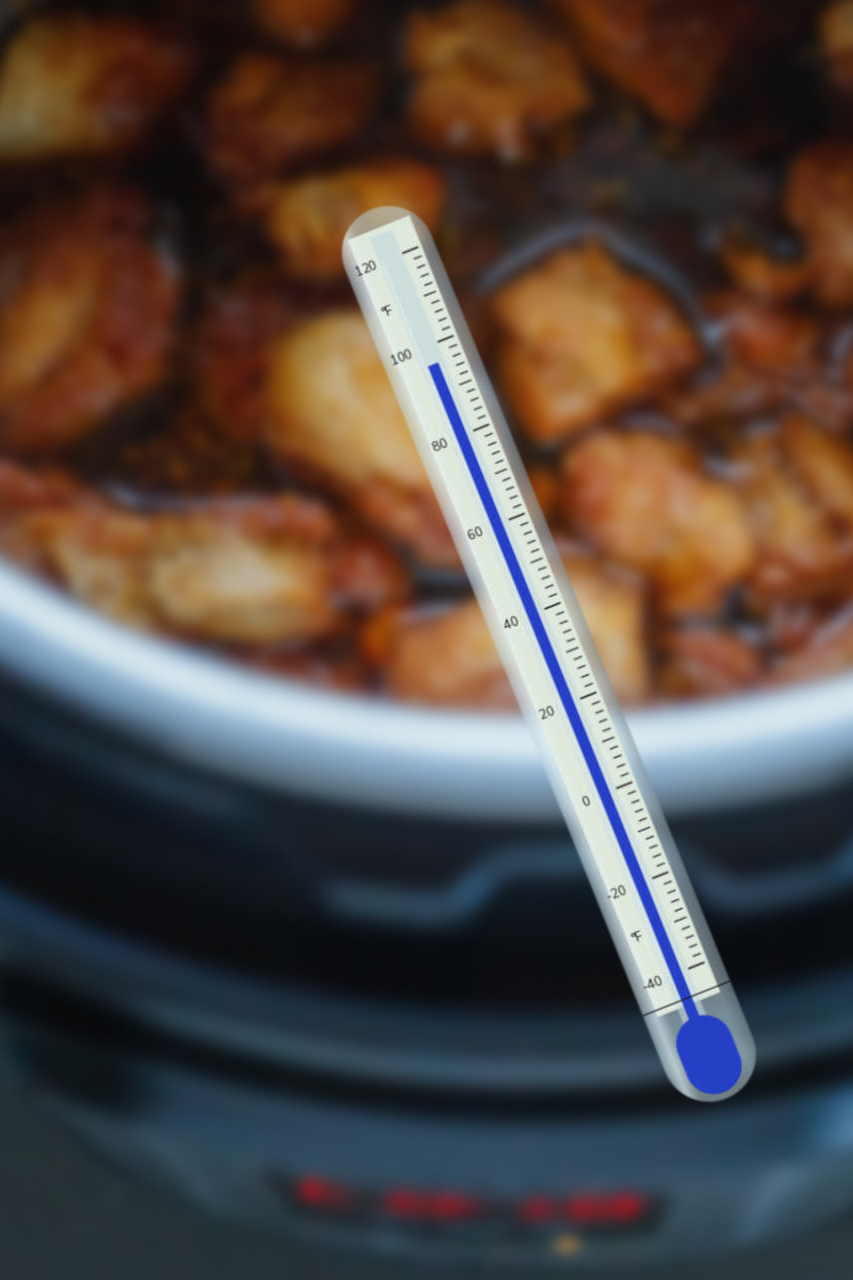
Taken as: {"value": 96, "unit": "°F"}
